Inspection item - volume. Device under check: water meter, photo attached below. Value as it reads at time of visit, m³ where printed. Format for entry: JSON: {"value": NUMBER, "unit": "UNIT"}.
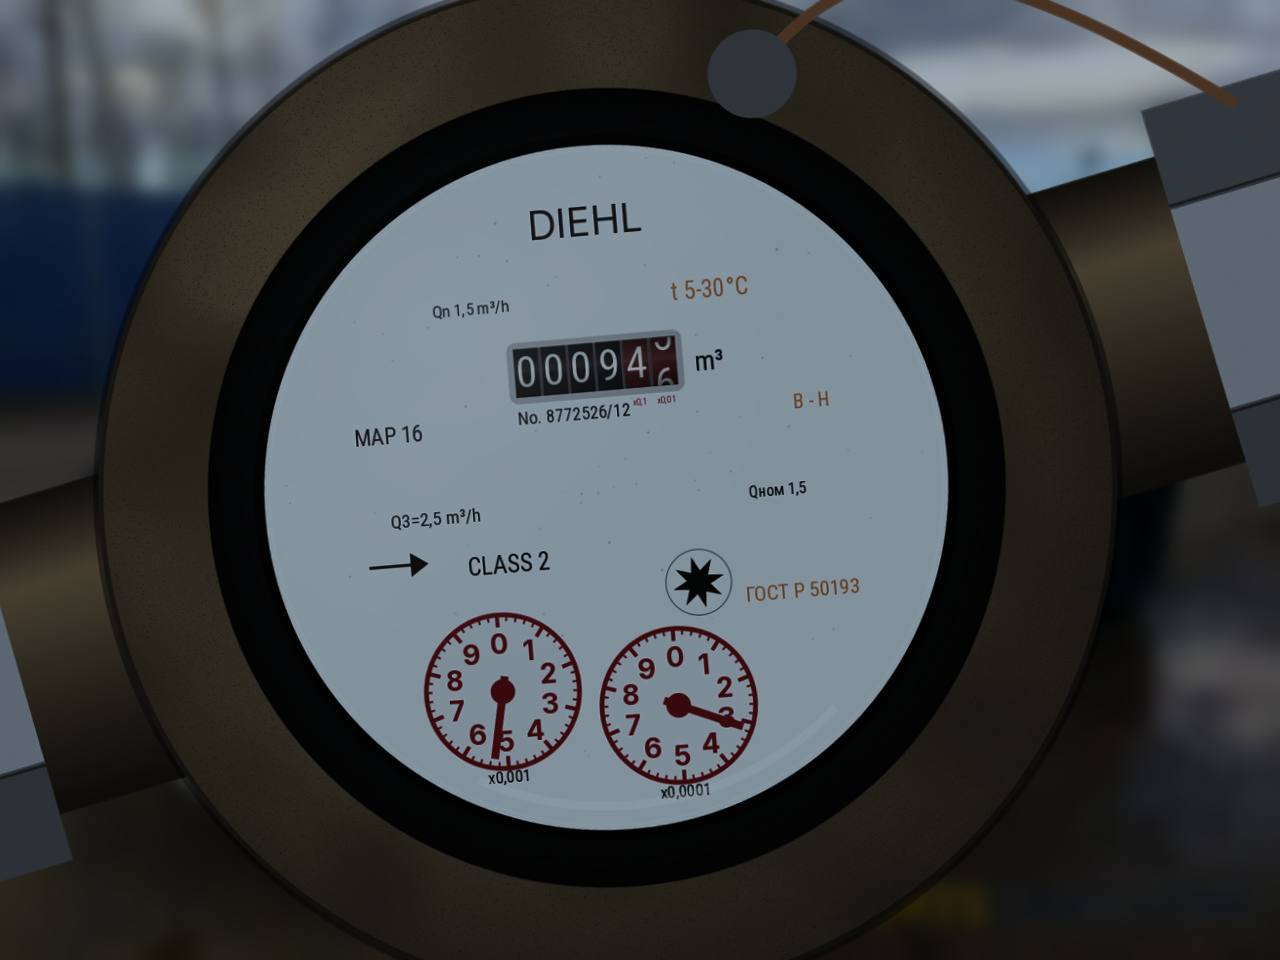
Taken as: {"value": 9.4553, "unit": "m³"}
